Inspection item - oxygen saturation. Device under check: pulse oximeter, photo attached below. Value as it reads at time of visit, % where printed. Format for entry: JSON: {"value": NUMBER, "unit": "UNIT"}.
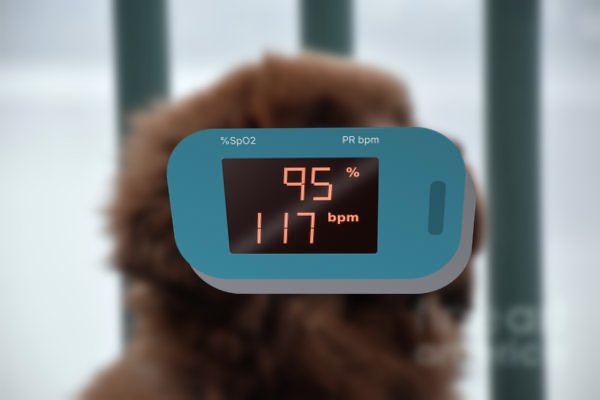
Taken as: {"value": 95, "unit": "%"}
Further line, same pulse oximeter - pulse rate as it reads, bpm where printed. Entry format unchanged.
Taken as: {"value": 117, "unit": "bpm"}
